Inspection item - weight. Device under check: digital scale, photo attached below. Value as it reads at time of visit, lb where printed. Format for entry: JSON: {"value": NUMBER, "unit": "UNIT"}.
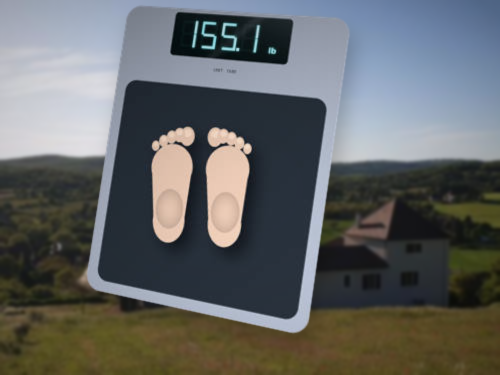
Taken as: {"value": 155.1, "unit": "lb"}
